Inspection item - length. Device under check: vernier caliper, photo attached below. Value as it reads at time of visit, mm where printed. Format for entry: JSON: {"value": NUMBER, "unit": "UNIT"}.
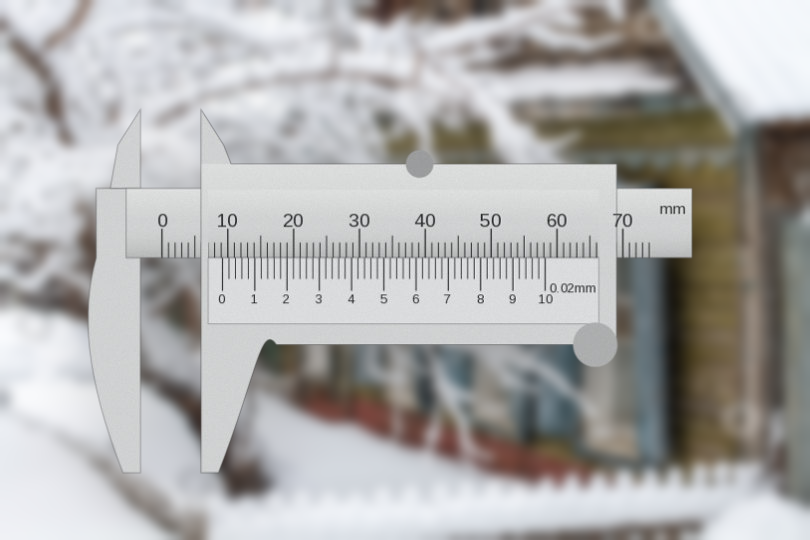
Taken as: {"value": 9.2, "unit": "mm"}
